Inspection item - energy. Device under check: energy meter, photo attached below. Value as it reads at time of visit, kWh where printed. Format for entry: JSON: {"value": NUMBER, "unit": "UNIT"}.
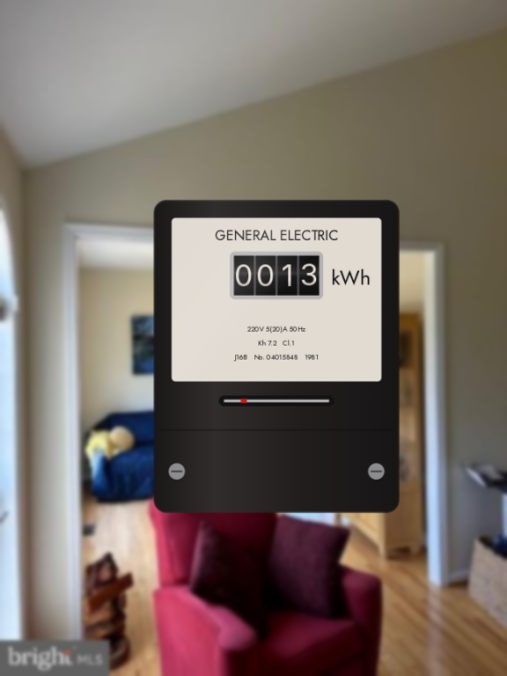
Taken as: {"value": 13, "unit": "kWh"}
